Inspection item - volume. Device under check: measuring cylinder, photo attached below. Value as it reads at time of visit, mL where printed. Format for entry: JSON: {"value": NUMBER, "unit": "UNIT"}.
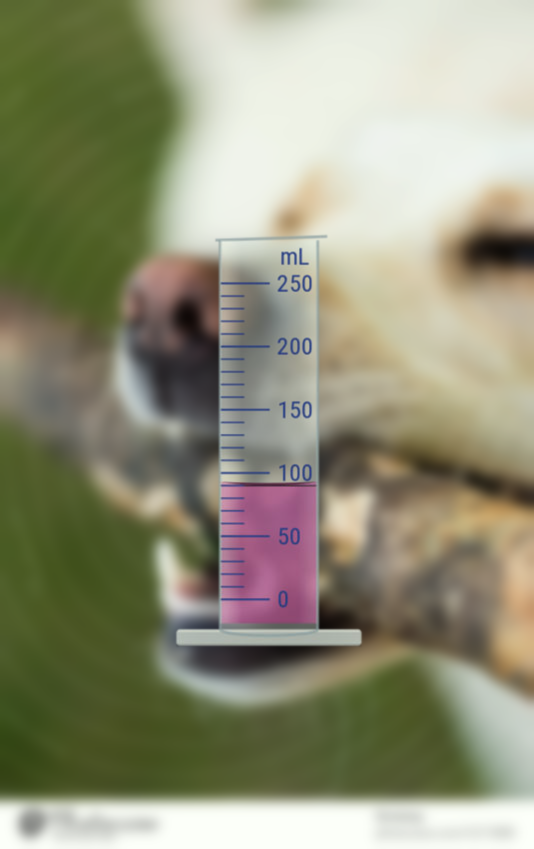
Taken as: {"value": 90, "unit": "mL"}
